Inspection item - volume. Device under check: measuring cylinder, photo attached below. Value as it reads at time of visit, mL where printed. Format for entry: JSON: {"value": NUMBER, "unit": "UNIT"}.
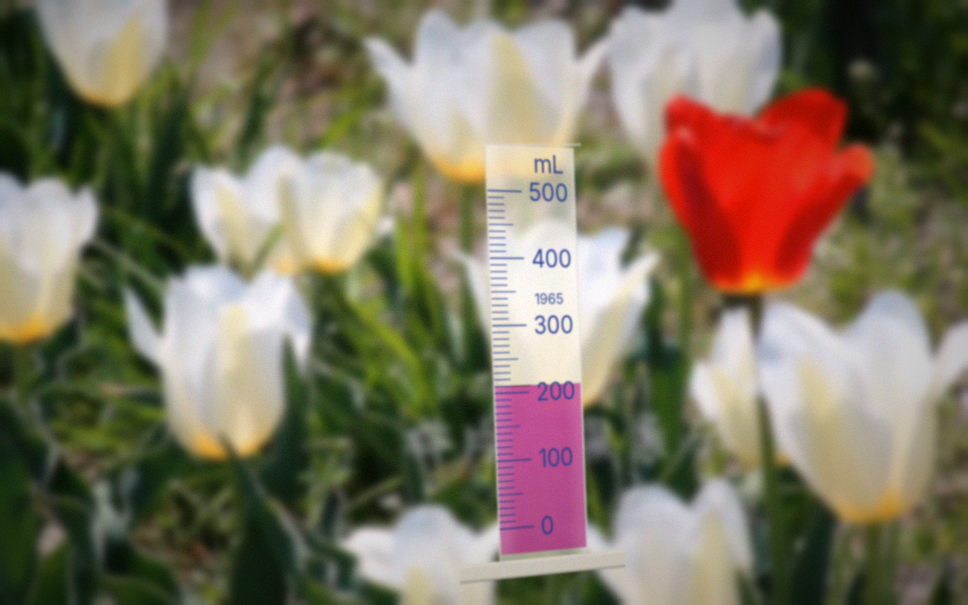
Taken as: {"value": 210, "unit": "mL"}
